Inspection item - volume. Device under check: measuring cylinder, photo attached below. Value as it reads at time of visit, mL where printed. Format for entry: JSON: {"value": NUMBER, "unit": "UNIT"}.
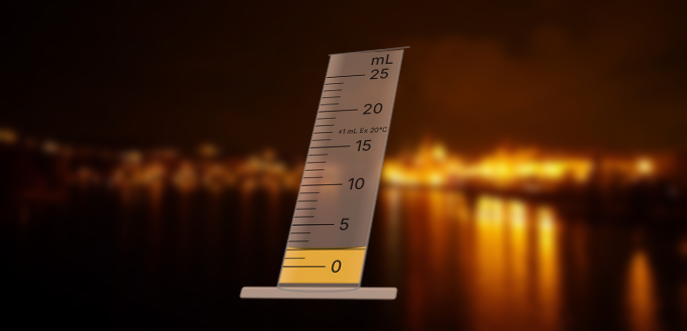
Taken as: {"value": 2, "unit": "mL"}
